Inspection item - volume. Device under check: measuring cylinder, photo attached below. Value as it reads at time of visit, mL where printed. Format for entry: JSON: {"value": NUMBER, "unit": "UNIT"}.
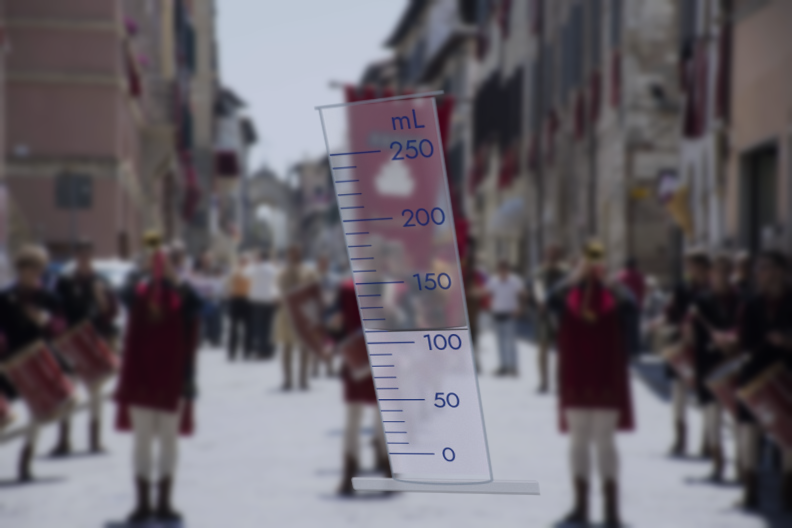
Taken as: {"value": 110, "unit": "mL"}
